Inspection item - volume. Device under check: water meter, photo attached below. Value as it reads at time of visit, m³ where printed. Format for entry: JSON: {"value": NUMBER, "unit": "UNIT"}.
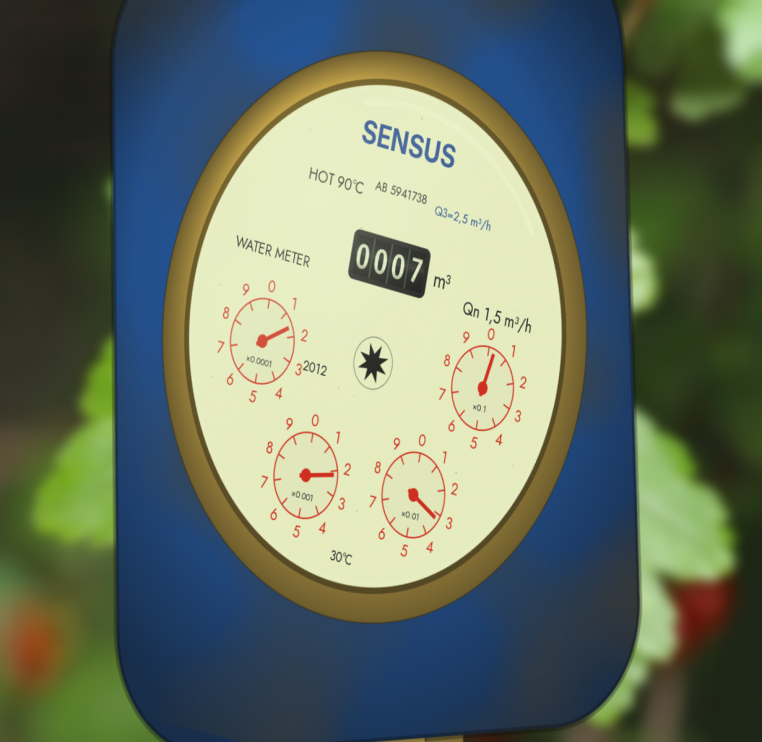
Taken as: {"value": 7.0321, "unit": "m³"}
